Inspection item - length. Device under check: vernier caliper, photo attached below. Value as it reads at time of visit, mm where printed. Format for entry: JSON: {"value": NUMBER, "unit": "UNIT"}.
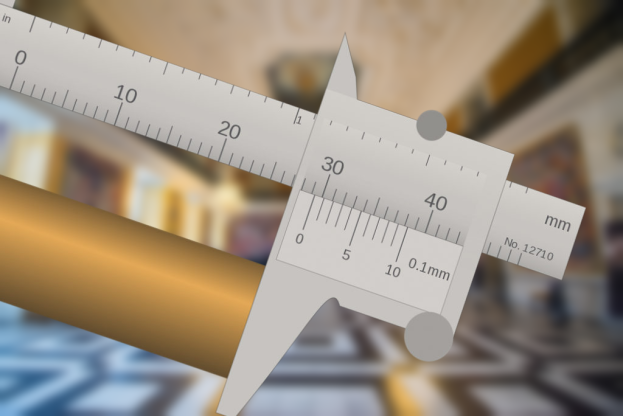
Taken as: {"value": 29.3, "unit": "mm"}
